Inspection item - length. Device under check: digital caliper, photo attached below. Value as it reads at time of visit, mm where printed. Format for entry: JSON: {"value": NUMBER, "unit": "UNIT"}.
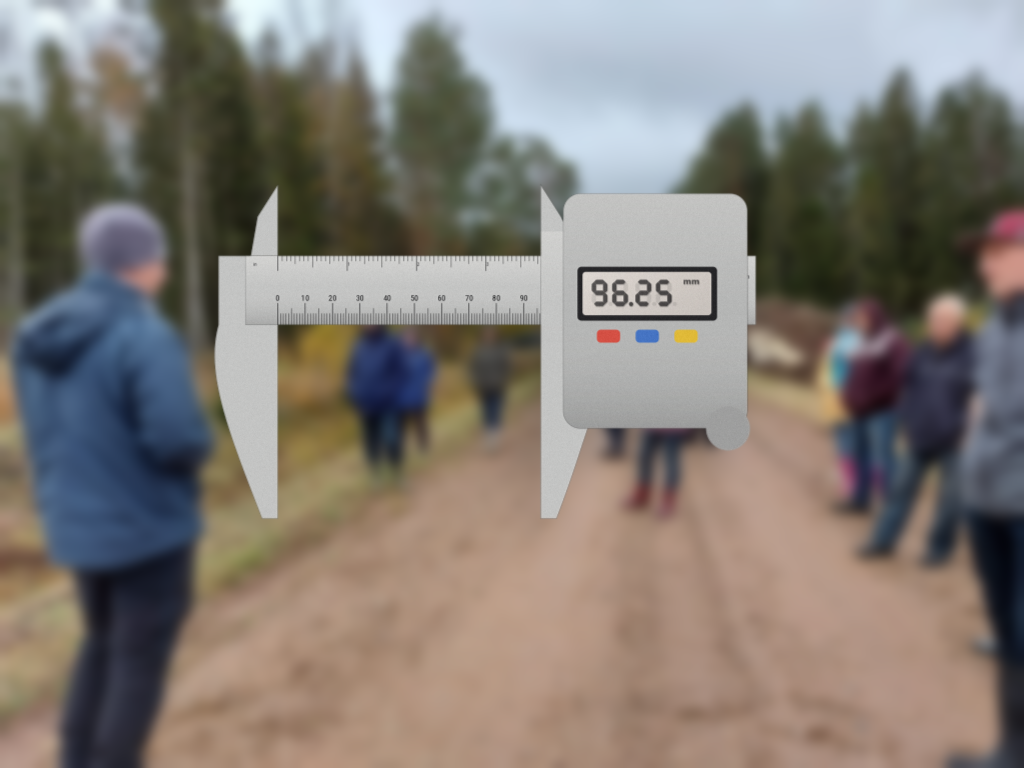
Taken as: {"value": 96.25, "unit": "mm"}
